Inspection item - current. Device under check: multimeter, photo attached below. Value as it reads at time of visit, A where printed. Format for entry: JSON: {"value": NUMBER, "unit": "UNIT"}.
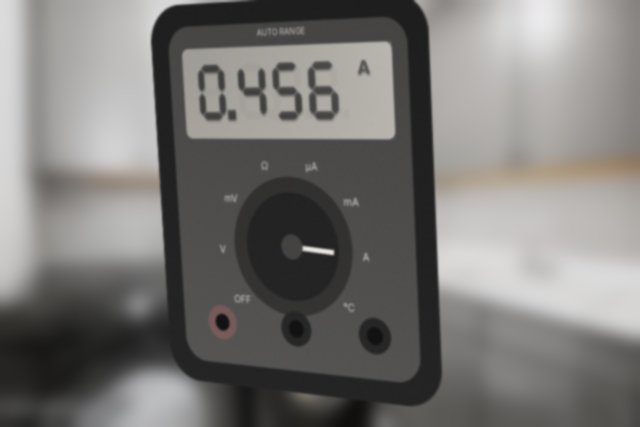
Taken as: {"value": 0.456, "unit": "A"}
